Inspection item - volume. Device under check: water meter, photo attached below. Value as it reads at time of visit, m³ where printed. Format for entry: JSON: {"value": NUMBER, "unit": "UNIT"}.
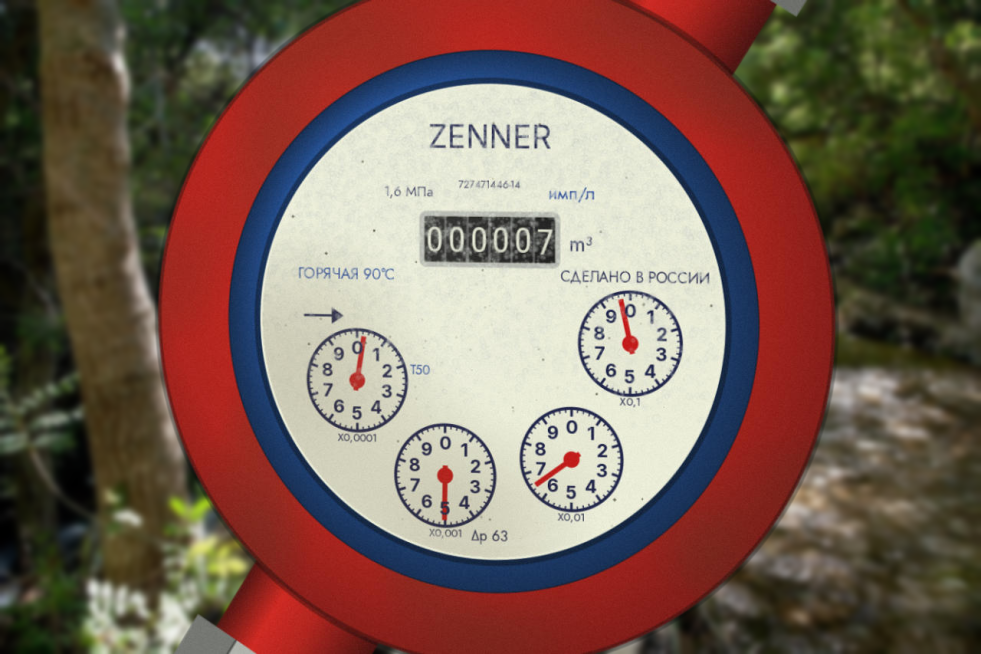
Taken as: {"value": 6.9650, "unit": "m³"}
